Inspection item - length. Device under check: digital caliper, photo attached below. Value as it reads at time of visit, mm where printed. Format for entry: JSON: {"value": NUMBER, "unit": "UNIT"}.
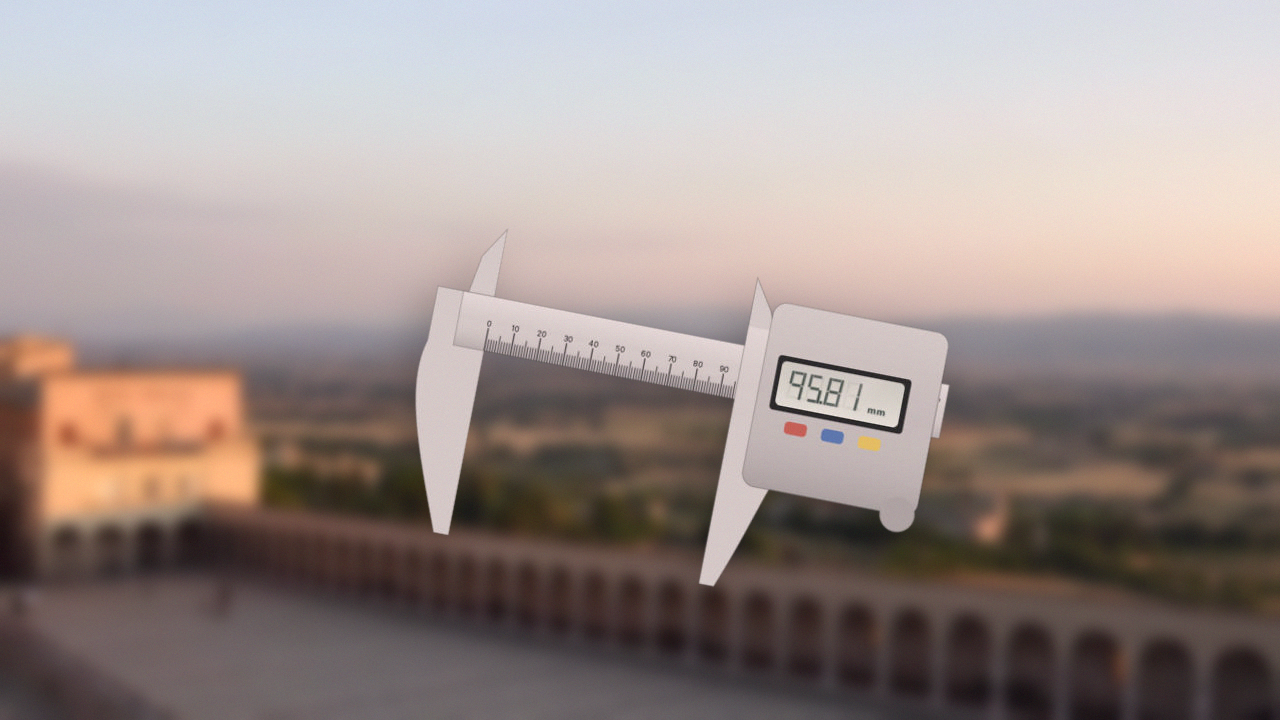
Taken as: {"value": 95.81, "unit": "mm"}
